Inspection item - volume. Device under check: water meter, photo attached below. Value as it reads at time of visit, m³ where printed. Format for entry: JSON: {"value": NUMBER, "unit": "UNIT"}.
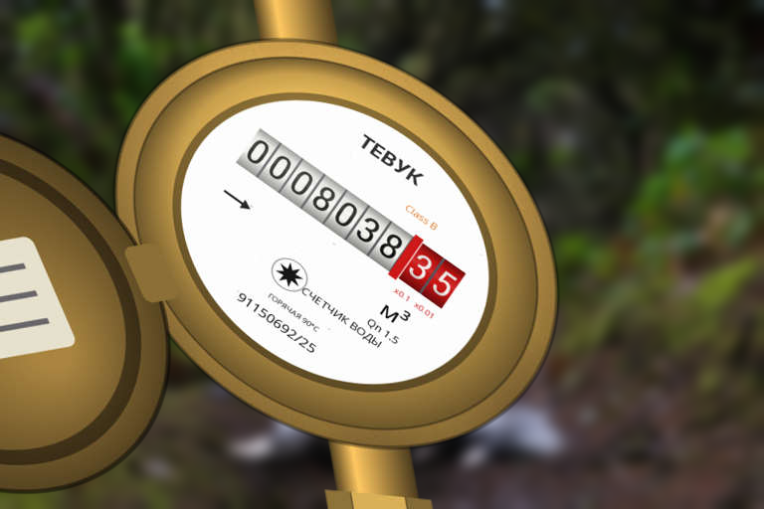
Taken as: {"value": 8038.35, "unit": "m³"}
